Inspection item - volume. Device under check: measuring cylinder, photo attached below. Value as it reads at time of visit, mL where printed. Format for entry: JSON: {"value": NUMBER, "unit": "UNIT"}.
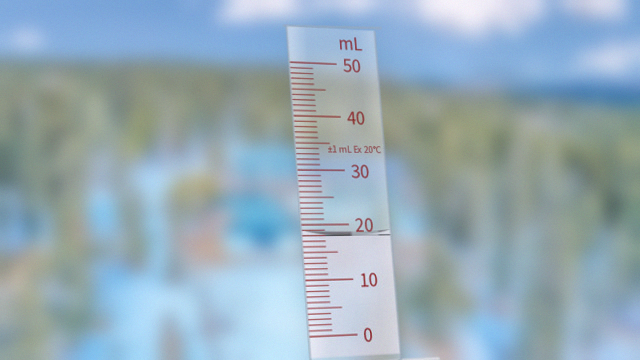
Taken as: {"value": 18, "unit": "mL"}
